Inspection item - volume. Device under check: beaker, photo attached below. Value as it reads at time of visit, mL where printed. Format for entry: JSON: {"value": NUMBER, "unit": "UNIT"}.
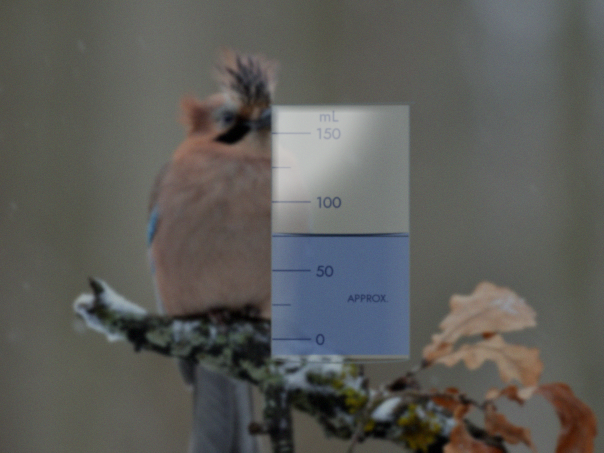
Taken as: {"value": 75, "unit": "mL"}
